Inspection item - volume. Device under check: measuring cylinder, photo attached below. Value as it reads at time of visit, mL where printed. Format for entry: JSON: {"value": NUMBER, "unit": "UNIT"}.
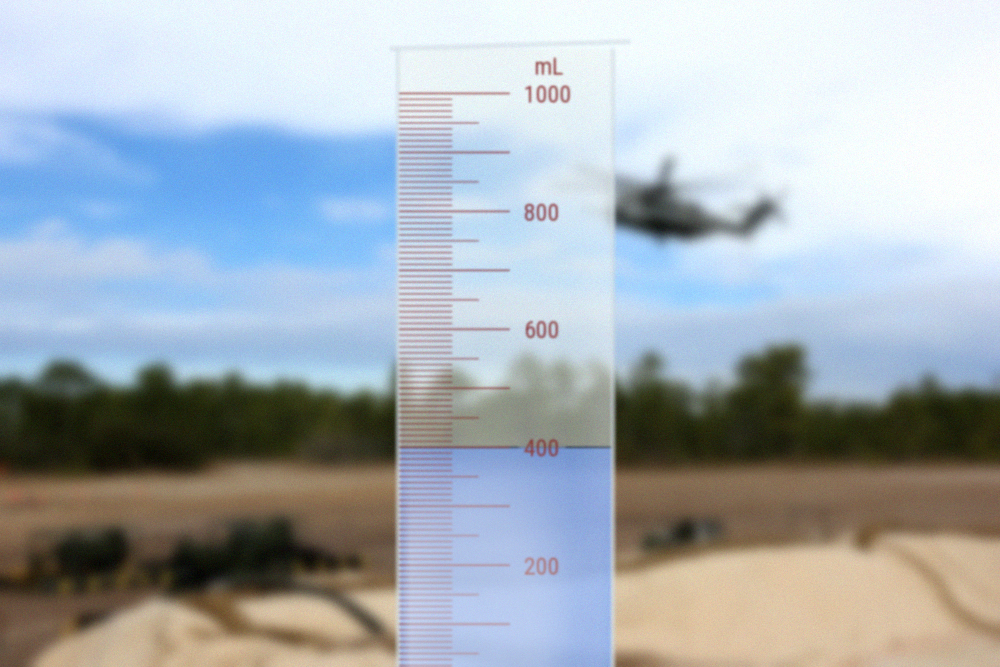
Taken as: {"value": 400, "unit": "mL"}
